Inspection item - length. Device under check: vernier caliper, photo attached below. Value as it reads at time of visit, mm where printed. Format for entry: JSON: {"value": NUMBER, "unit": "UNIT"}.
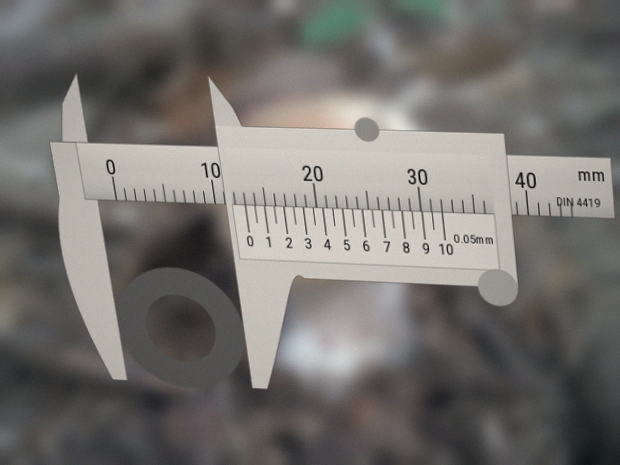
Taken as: {"value": 13.0, "unit": "mm"}
